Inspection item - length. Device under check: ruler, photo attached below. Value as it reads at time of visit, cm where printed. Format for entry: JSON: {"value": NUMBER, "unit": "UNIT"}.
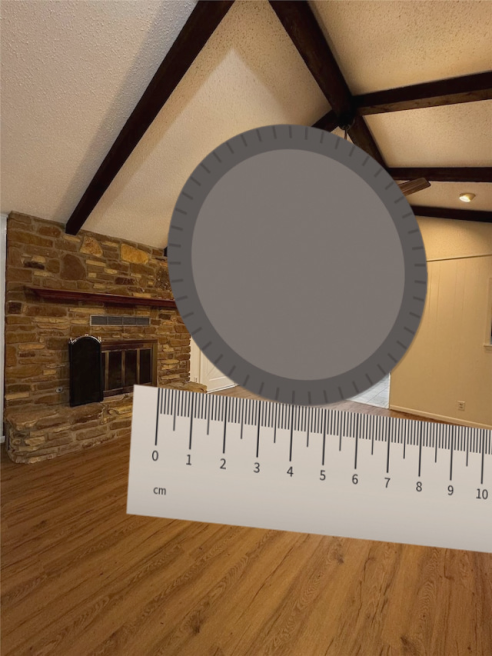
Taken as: {"value": 8, "unit": "cm"}
